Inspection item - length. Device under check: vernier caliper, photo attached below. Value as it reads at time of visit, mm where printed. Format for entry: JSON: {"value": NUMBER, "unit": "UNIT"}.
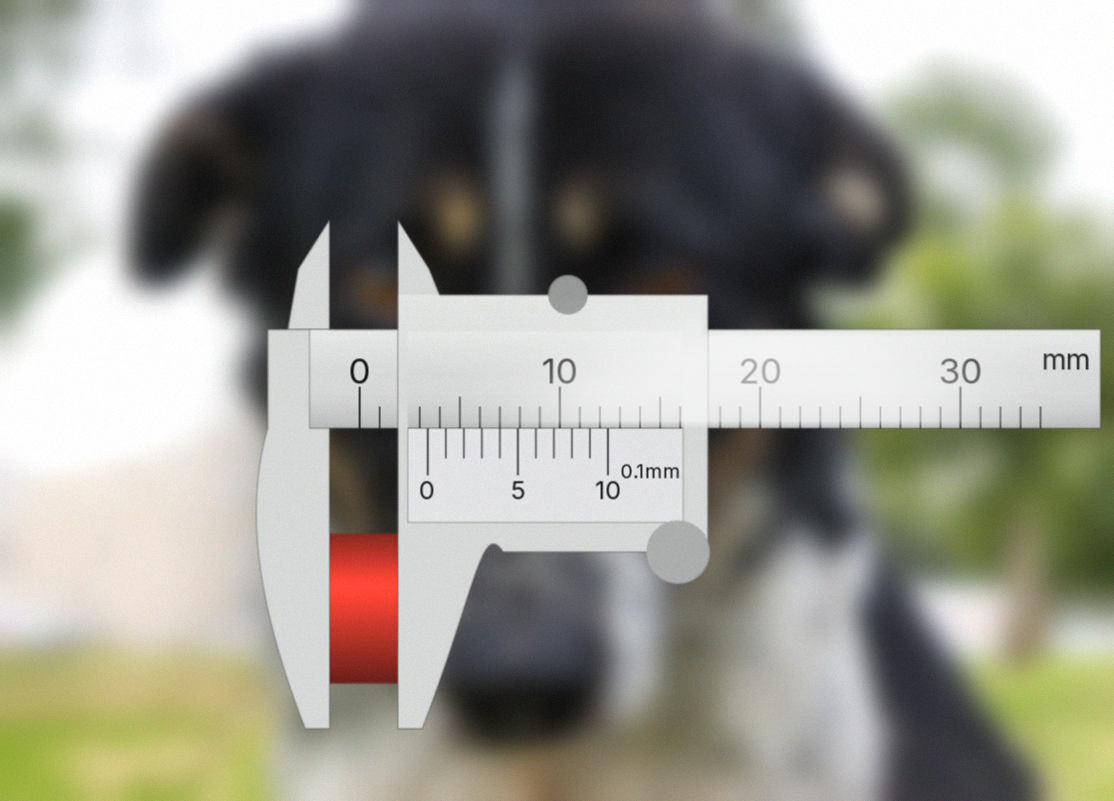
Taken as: {"value": 3.4, "unit": "mm"}
